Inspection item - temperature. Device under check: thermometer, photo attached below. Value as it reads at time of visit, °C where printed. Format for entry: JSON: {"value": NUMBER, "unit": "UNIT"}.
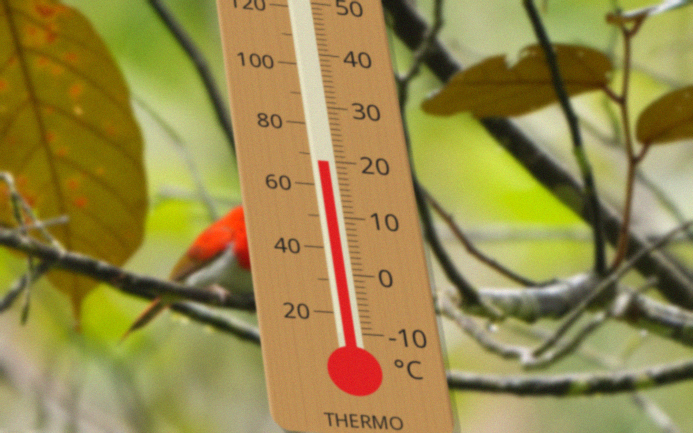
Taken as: {"value": 20, "unit": "°C"}
